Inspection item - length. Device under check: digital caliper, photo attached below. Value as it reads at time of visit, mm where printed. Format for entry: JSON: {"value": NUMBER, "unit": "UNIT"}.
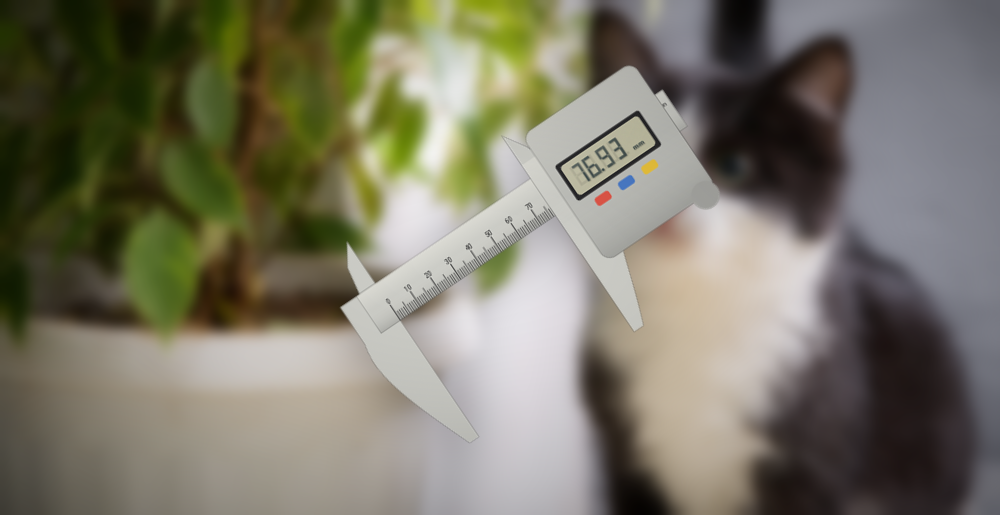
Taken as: {"value": 76.93, "unit": "mm"}
